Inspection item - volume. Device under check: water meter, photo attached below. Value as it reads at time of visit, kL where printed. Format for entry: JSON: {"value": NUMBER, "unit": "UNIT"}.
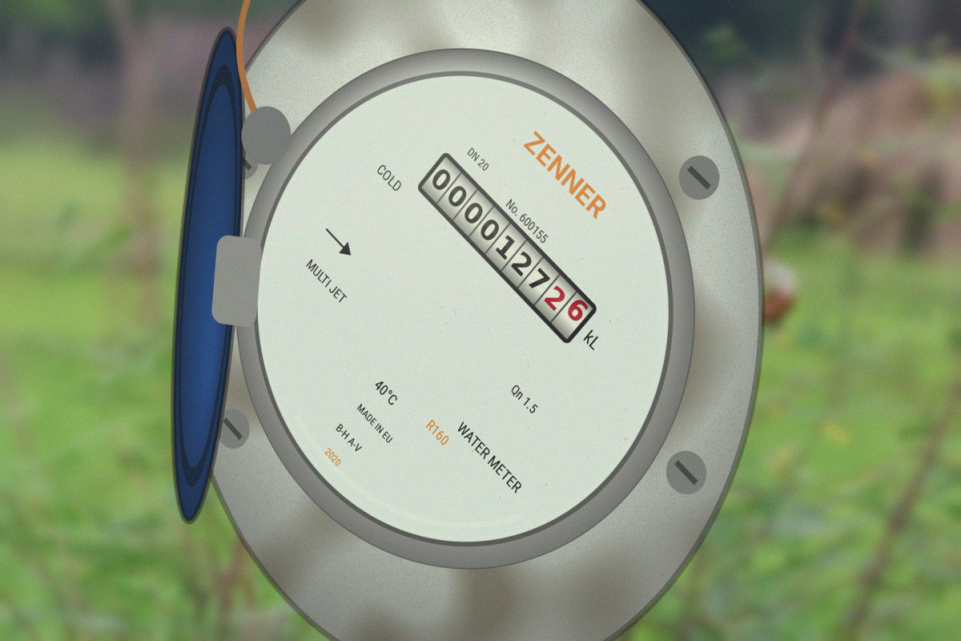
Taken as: {"value": 127.26, "unit": "kL"}
